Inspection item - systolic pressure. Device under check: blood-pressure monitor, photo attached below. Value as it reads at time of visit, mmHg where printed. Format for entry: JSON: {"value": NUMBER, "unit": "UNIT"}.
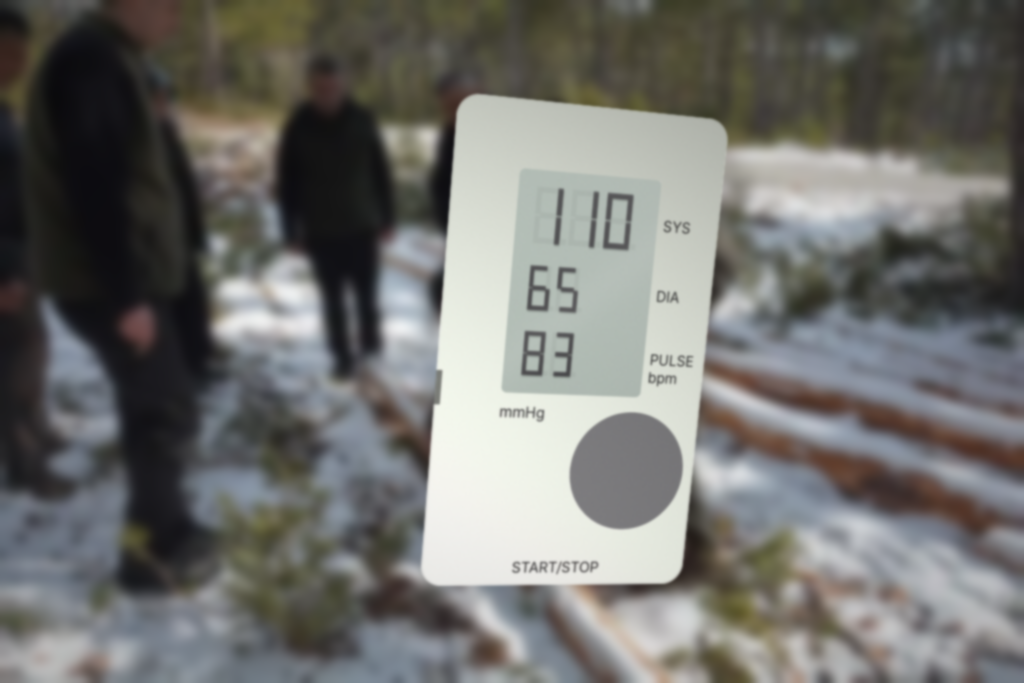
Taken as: {"value": 110, "unit": "mmHg"}
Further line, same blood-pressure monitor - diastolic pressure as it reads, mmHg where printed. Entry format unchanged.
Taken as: {"value": 65, "unit": "mmHg"}
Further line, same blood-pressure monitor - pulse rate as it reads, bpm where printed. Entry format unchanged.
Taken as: {"value": 83, "unit": "bpm"}
